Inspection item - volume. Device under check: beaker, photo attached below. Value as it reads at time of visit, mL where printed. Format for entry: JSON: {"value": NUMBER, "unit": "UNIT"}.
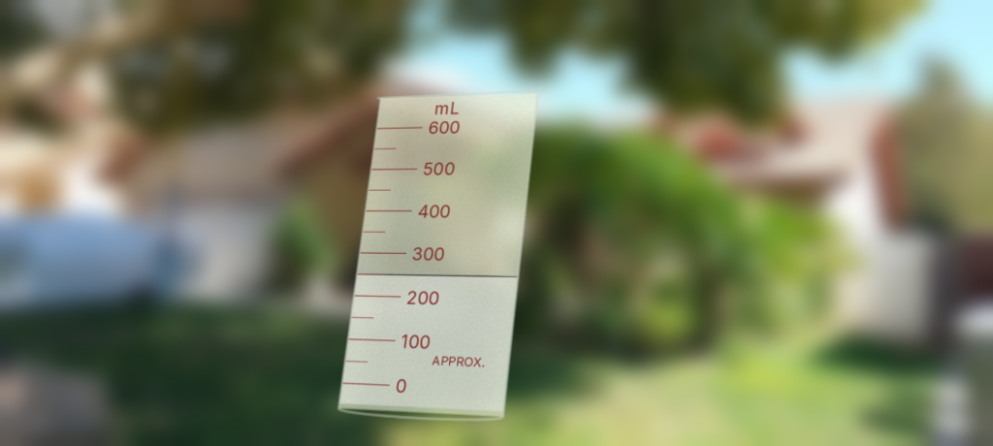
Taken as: {"value": 250, "unit": "mL"}
